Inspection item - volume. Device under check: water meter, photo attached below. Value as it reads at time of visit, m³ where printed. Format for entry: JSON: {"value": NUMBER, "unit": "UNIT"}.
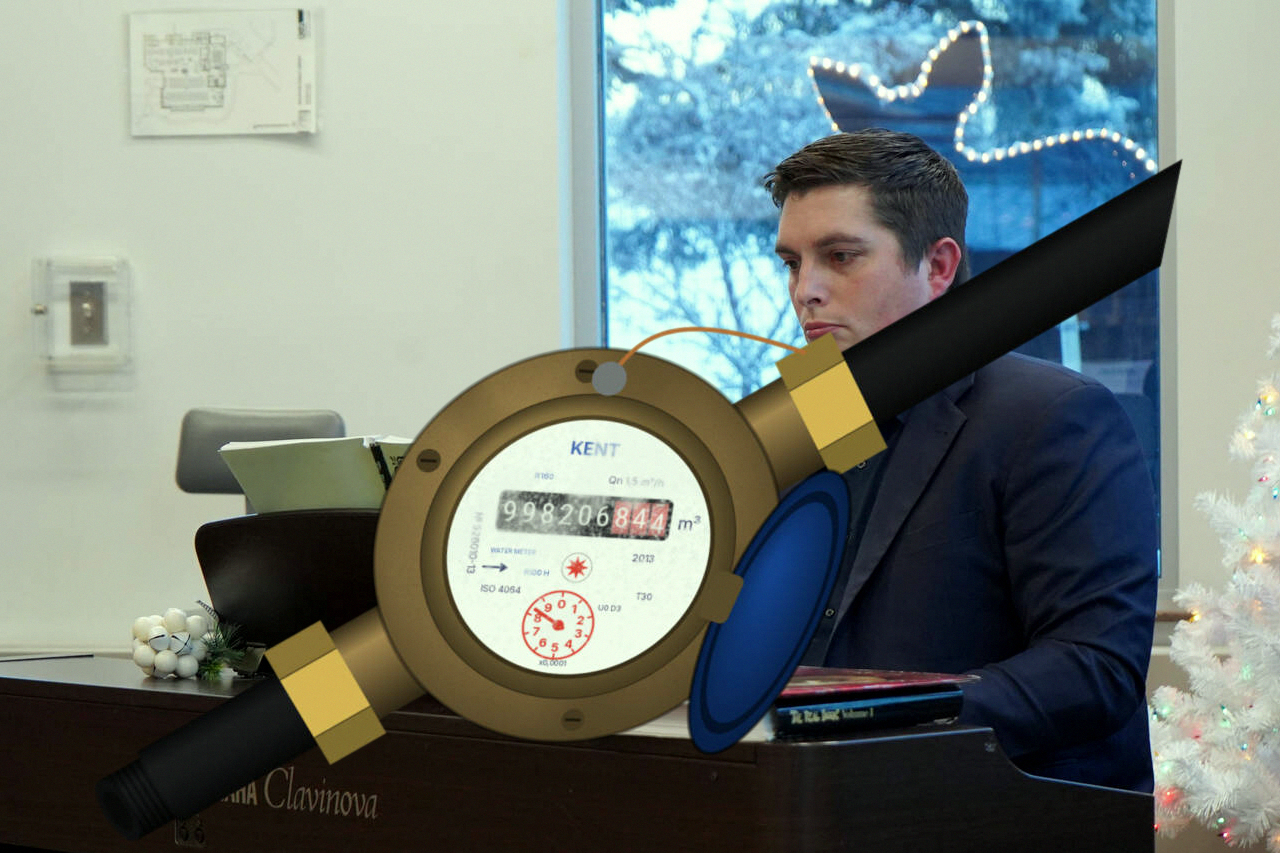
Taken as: {"value": 998206.8438, "unit": "m³"}
